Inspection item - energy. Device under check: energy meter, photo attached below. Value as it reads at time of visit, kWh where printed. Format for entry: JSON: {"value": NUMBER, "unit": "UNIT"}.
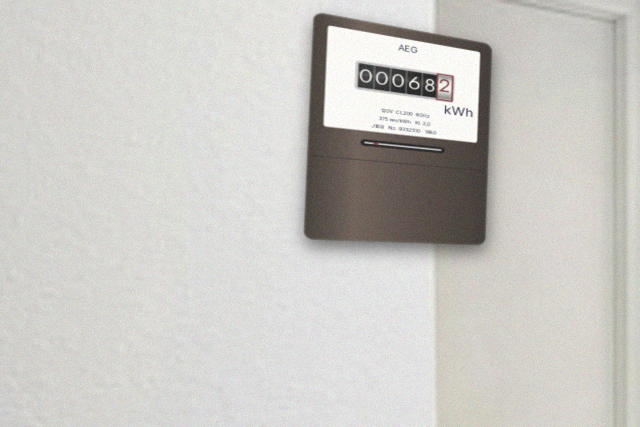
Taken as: {"value": 68.2, "unit": "kWh"}
